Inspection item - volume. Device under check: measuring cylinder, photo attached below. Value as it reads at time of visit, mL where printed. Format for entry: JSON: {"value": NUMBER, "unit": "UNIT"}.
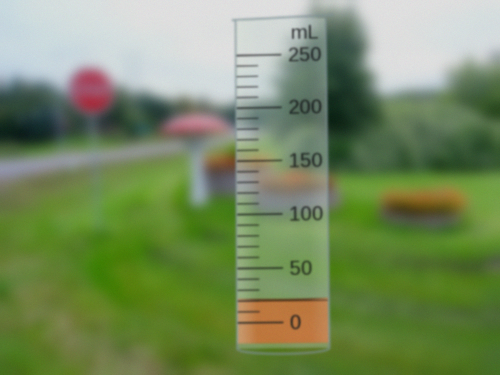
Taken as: {"value": 20, "unit": "mL"}
